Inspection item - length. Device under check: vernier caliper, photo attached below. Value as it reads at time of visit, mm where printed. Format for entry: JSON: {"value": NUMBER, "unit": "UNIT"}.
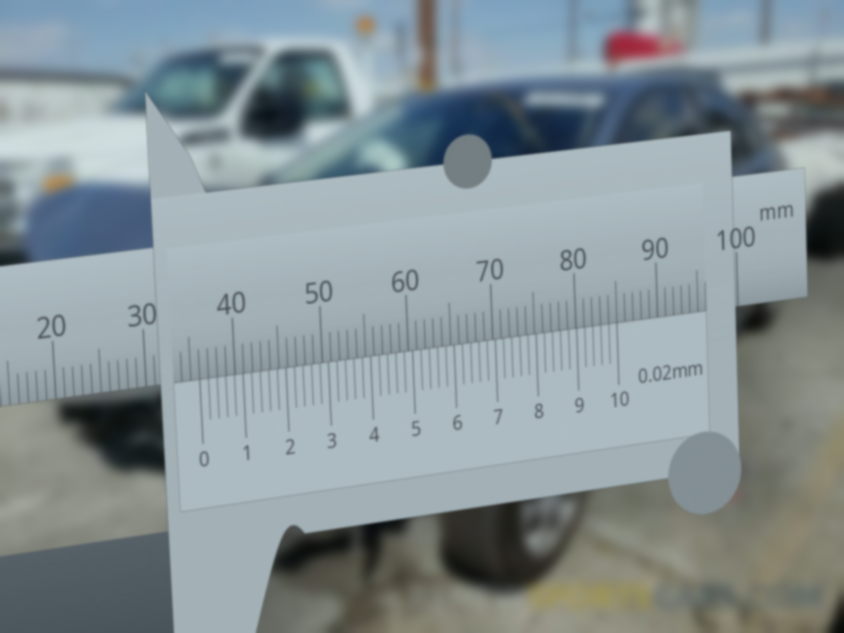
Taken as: {"value": 36.0, "unit": "mm"}
